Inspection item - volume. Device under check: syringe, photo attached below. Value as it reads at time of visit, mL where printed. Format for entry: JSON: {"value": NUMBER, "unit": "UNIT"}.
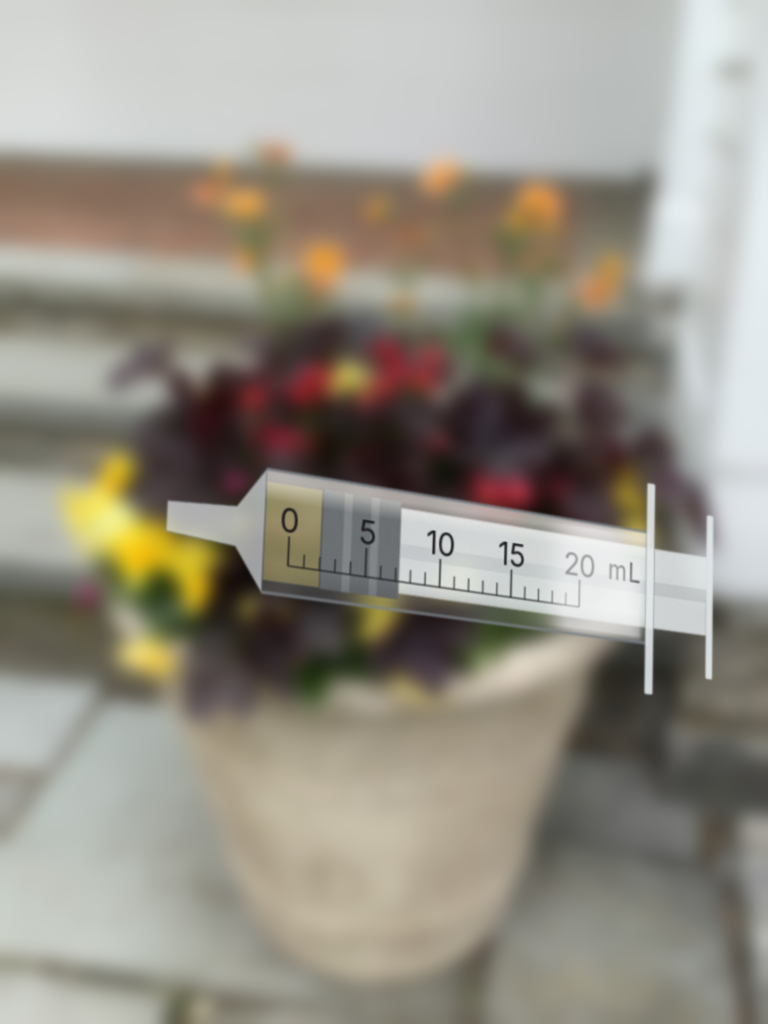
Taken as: {"value": 2, "unit": "mL"}
